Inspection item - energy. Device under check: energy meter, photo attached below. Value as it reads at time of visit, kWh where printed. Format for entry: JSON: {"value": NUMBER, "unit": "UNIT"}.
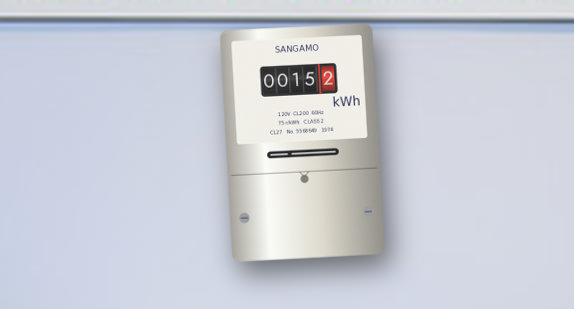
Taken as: {"value": 15.2, "unit": "kWh"}
